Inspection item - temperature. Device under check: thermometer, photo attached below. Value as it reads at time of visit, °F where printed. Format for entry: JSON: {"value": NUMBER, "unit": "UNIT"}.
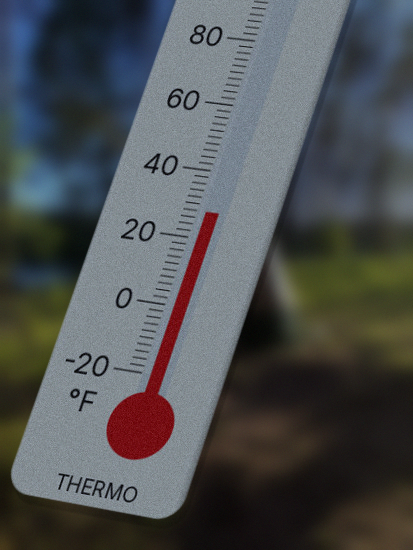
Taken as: {"value": 28, "unit": "°F"}
